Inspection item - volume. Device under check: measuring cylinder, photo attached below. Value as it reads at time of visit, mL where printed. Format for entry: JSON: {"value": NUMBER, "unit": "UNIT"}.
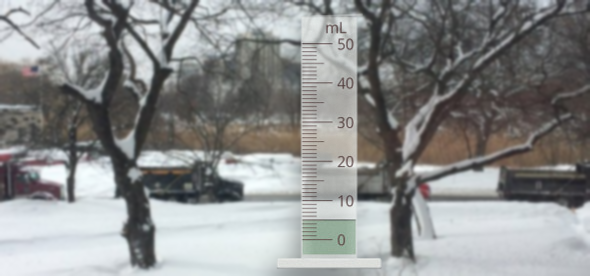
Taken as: {"value": 5, "unit": "mL"}
